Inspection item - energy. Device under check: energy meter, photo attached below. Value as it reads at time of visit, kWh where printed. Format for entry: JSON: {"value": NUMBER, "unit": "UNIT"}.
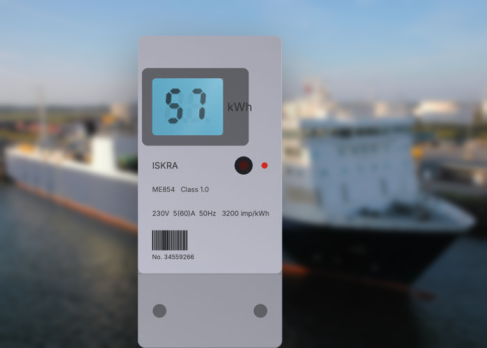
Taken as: {"value": 57, "unit": "kWh"}
